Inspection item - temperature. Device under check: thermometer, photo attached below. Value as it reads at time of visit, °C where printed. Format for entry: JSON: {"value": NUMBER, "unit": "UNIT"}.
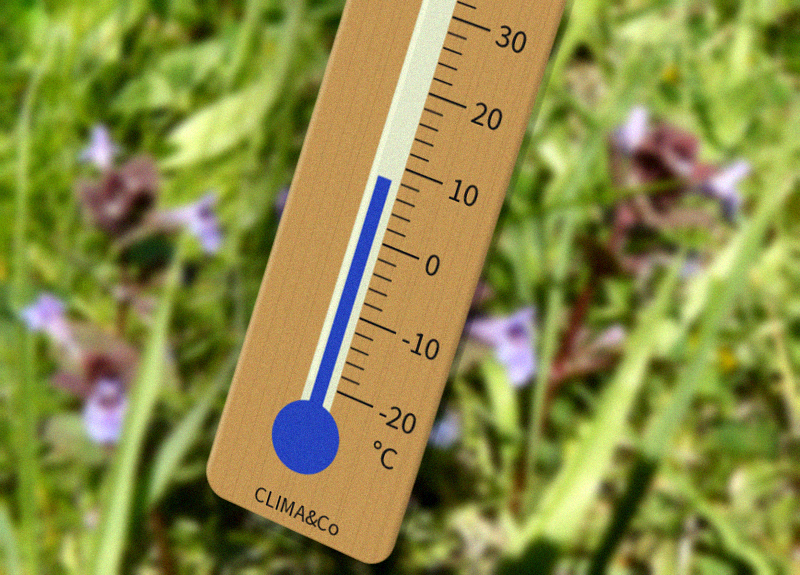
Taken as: {"value": 8, "unit": "°C"}
